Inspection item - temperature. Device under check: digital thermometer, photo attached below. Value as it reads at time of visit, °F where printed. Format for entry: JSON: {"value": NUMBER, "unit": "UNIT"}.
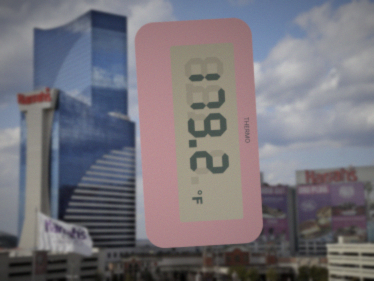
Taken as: {"value": 179.2, "unit": "°F"}
